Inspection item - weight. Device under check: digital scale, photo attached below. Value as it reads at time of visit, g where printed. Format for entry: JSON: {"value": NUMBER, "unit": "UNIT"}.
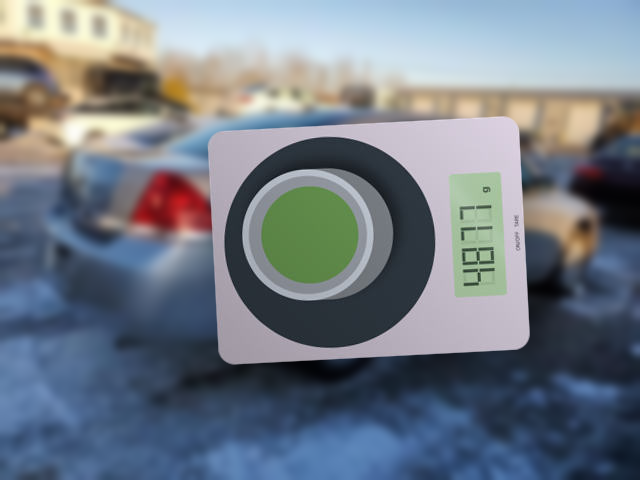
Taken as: {"value": 4877, "unit": "g"}
